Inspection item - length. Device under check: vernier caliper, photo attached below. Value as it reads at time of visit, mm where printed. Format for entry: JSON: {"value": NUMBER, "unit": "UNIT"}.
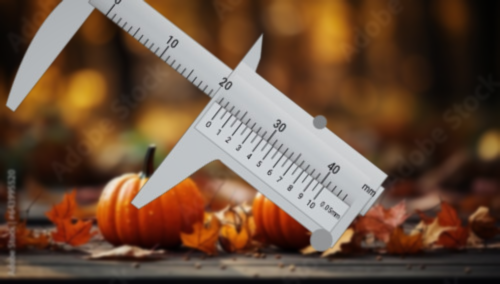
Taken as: {"value": 21.6, "unit": "mm"}
